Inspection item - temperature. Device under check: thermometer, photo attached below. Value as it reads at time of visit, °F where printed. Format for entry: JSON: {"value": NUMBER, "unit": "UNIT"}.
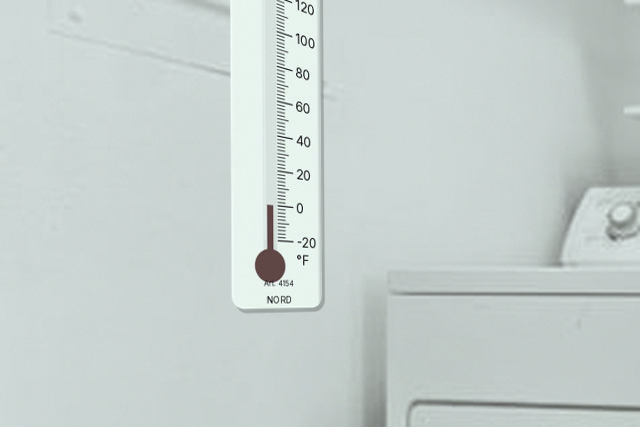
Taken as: {"value": 0, "unit": "°F"}
